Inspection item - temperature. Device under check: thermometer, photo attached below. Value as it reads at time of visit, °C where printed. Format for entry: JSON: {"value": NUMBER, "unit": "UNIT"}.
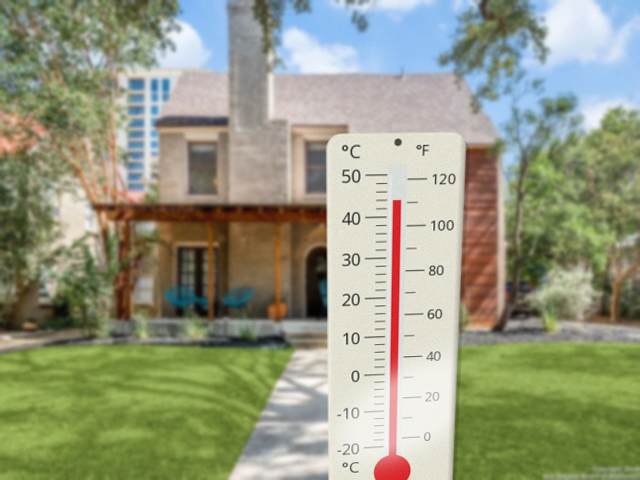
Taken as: {"value": 44, "unit": "°C"}
